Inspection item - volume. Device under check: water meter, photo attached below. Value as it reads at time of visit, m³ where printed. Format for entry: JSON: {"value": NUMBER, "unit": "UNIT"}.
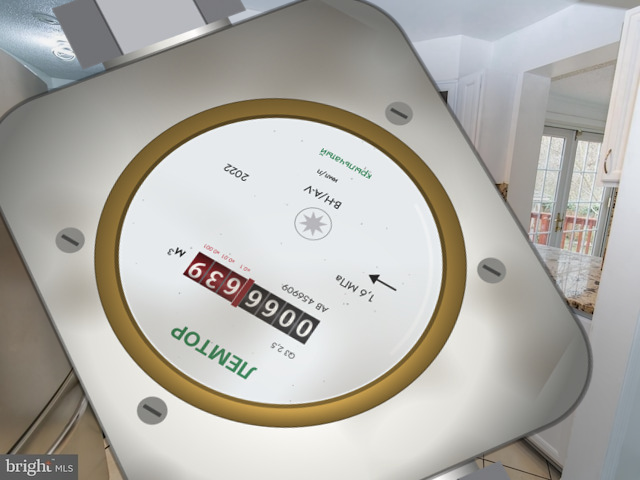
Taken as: {"value": 66.639, "unit": "m³"}
